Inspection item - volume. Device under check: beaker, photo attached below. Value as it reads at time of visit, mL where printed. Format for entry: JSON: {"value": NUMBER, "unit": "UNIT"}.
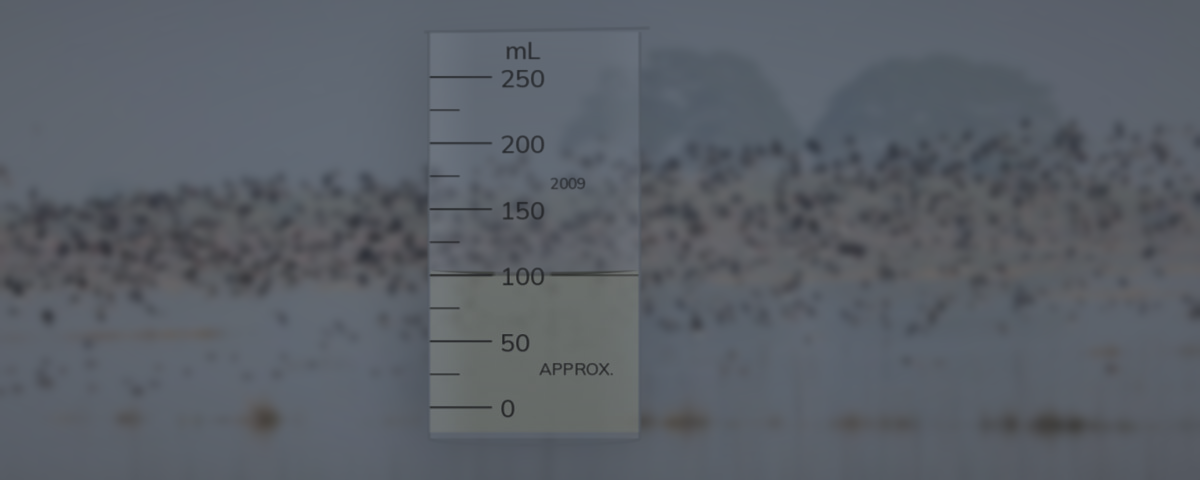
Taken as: {"value": 100, "unit": "mL"}
